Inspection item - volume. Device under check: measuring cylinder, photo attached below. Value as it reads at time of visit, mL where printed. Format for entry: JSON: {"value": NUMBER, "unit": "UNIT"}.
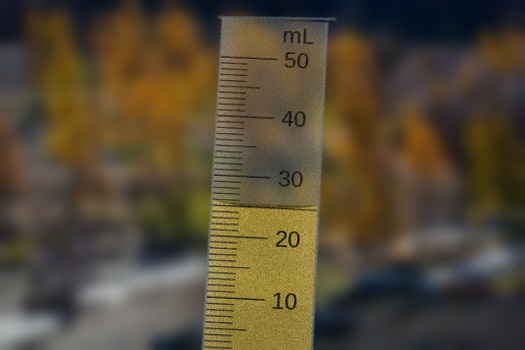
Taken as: {"value": 25, "unit": "mL"}
